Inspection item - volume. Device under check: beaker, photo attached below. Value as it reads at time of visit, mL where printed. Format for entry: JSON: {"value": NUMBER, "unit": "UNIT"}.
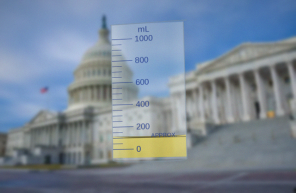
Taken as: {"value": 100, "unit": "mL"}
